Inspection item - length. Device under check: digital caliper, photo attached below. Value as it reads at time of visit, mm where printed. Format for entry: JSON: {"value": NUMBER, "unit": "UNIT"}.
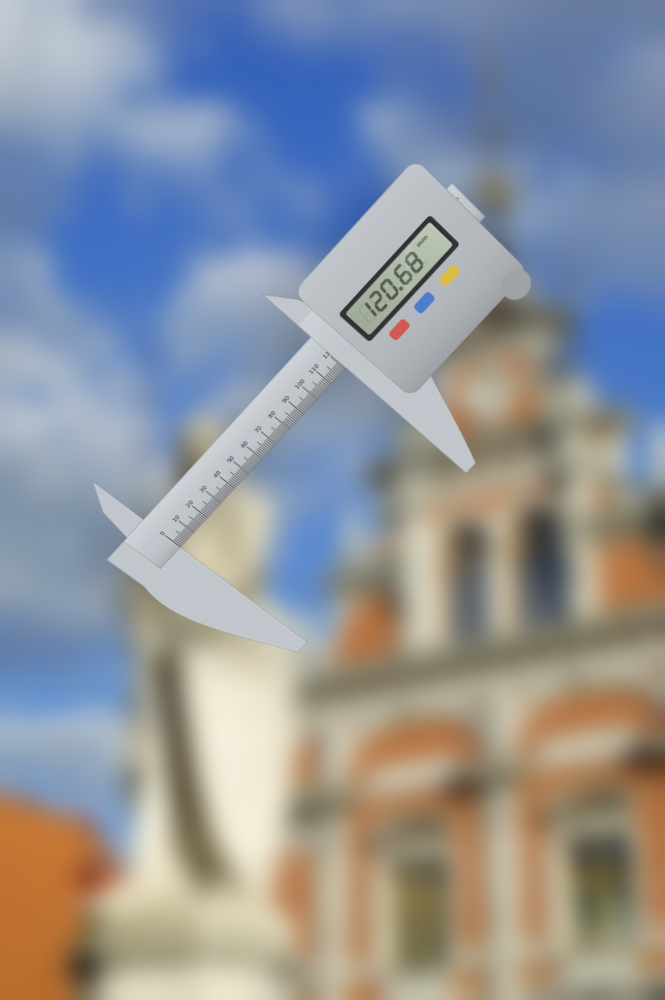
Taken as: {"value": 120.68, "unit": "mm"}
